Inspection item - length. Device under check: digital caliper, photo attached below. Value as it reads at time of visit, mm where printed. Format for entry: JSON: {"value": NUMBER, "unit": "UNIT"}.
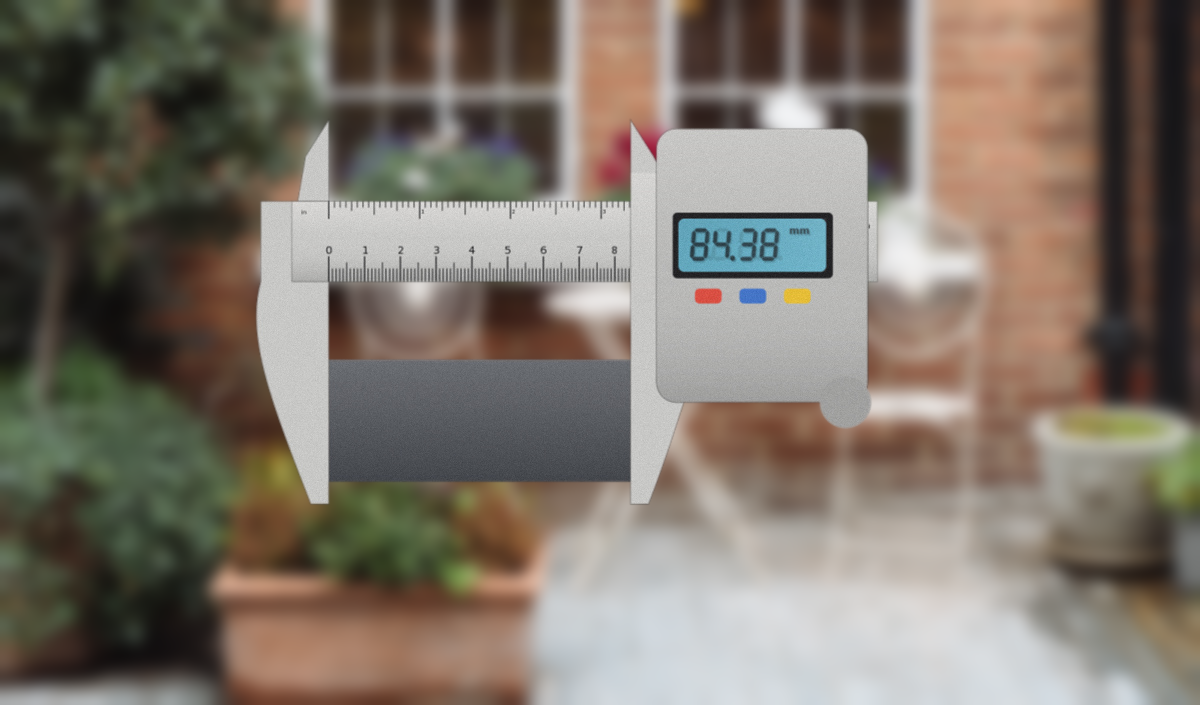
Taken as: {"value": 84.38, "unit": "mm"}
